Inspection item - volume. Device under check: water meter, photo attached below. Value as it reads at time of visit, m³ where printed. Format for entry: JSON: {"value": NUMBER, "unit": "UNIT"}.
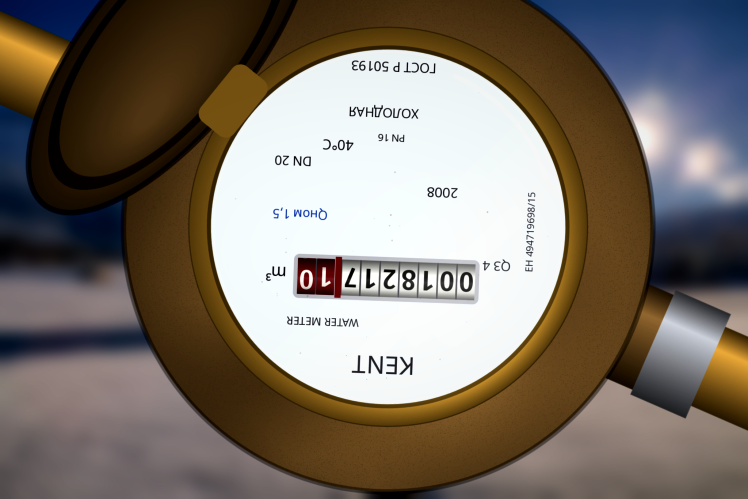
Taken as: {"value": 18217.10, "unit": "m³"}
